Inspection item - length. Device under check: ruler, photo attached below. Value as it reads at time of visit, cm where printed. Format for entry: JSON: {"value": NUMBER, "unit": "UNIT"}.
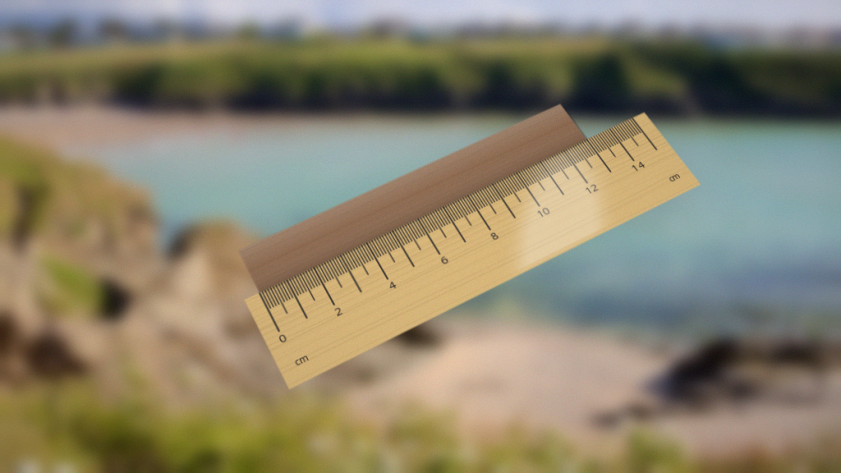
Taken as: {"value": 13, "unit": "cm"}
